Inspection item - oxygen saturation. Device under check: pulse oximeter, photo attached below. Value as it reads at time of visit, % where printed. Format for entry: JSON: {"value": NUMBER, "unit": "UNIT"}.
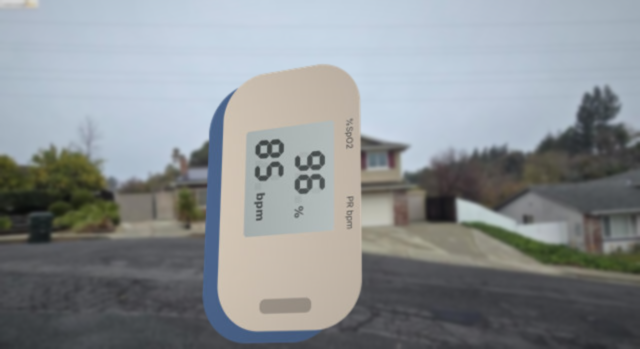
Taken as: {"value": 96, "unit": "%"}
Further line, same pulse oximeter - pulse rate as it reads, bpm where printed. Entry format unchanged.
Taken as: {"value": 85, "unit": "bpm"}
